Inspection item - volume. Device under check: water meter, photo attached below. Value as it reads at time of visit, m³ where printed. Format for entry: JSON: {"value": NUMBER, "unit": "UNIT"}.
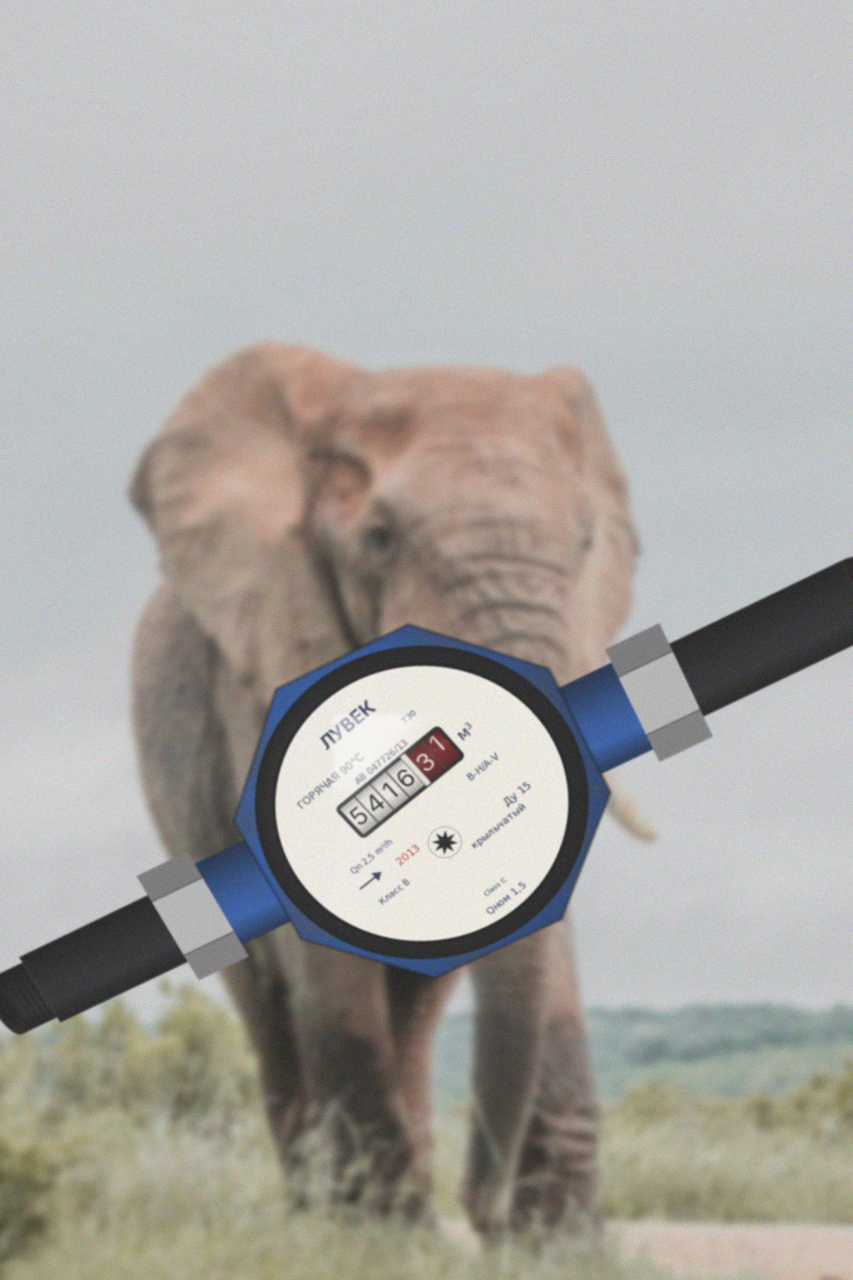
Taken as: {"value": 5416.31, "unit": "m³"}
